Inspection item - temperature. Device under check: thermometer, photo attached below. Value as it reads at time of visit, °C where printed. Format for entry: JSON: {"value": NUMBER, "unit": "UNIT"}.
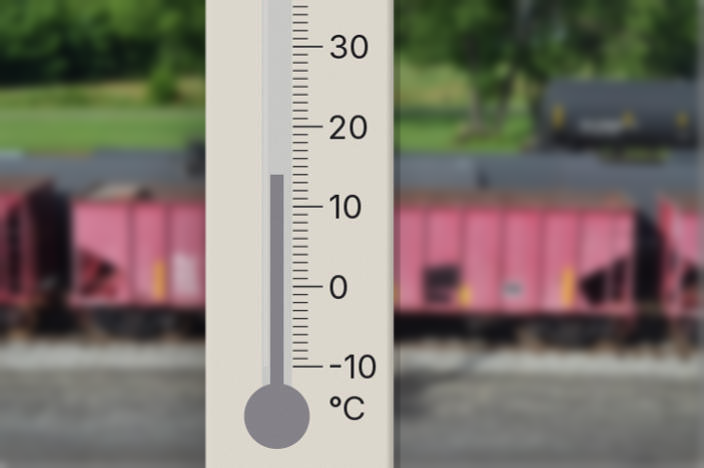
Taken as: {"value": 14, "unit": "°C"}
